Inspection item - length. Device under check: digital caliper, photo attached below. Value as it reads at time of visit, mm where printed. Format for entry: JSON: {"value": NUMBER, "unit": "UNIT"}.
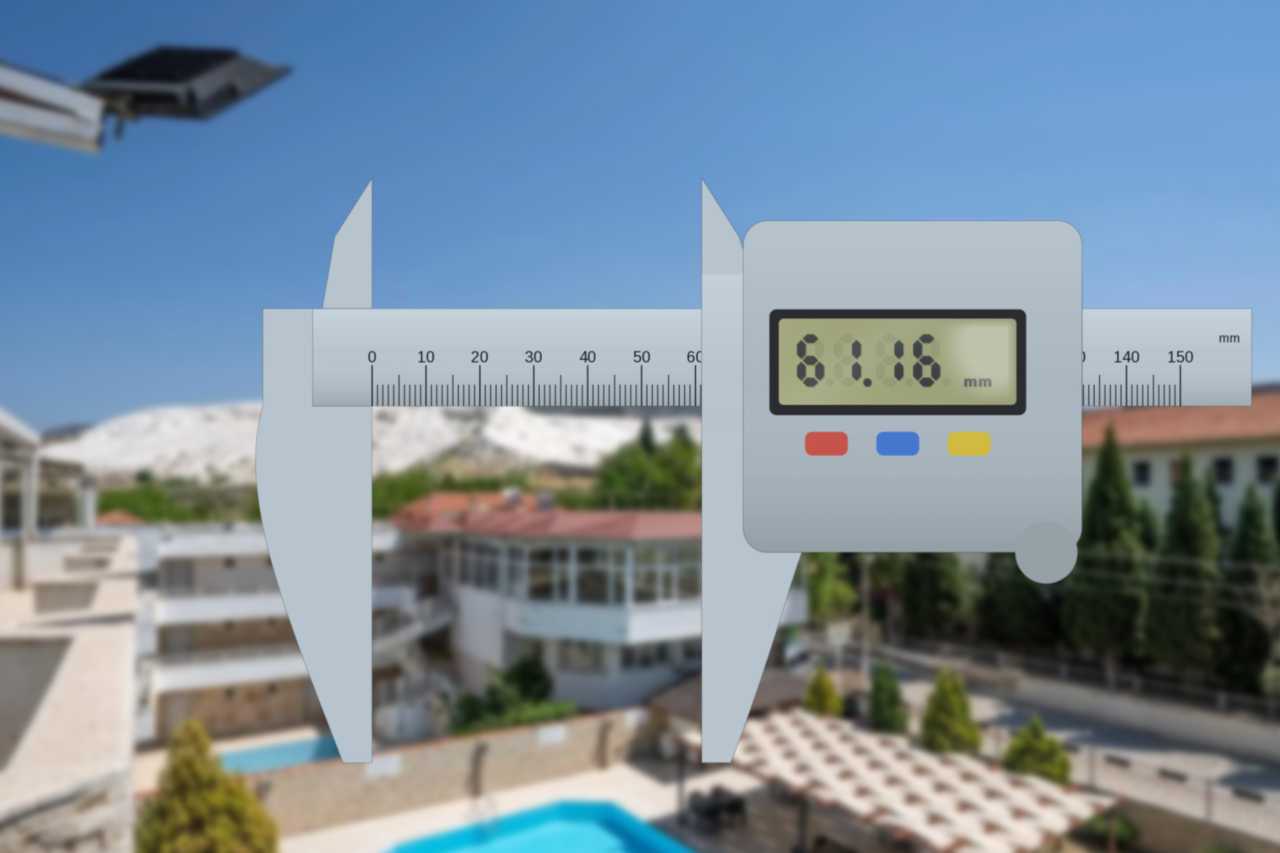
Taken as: {"value": 61.16, "unit": "mm"}
